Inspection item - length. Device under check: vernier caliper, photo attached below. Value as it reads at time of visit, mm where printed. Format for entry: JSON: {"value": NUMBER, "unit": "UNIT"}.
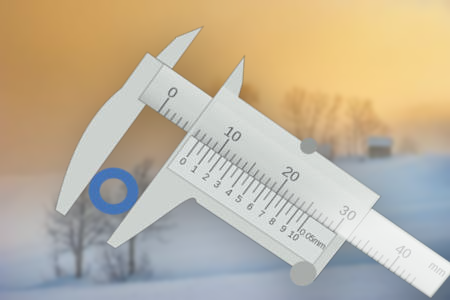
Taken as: {"value": 6.8, "unit": "mm"}
